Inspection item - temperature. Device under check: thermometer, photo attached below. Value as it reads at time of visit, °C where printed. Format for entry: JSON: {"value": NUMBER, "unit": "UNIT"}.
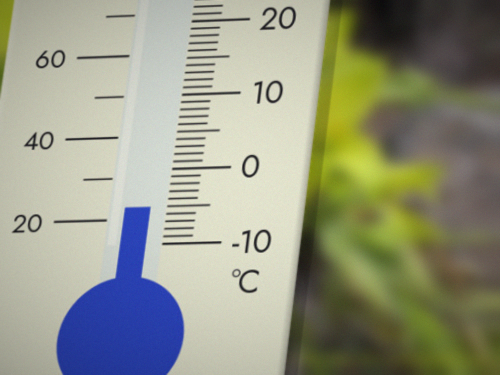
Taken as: {"value": -5, "unit": "°C"}
